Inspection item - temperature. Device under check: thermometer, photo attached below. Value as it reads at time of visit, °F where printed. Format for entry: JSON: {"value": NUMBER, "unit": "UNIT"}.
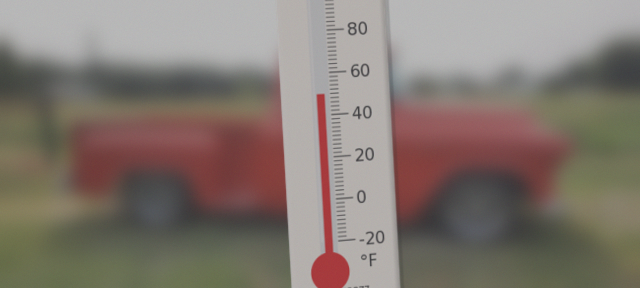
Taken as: {"value": 50, "unit": "°F"}
